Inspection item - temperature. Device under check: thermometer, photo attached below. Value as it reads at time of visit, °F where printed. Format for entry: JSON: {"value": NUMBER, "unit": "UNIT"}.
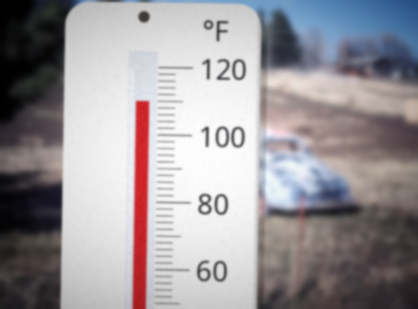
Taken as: {"value": 110, "unit": "°F"}
